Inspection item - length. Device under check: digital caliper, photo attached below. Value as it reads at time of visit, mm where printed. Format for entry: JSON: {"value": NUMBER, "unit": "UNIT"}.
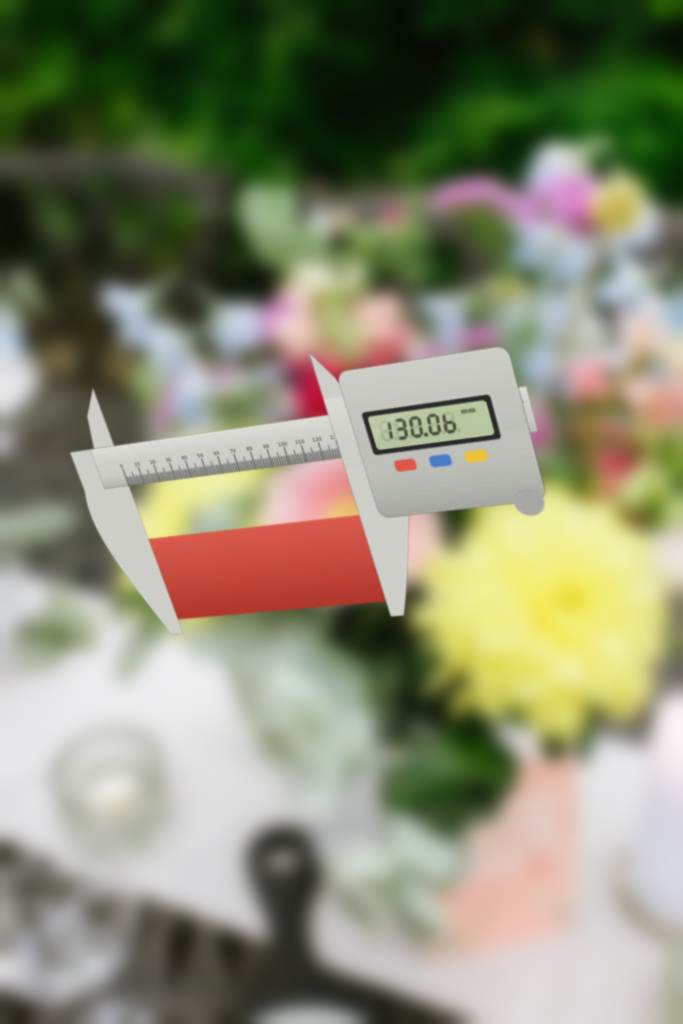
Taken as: {"value": 130.06, "unit": "mm"}
